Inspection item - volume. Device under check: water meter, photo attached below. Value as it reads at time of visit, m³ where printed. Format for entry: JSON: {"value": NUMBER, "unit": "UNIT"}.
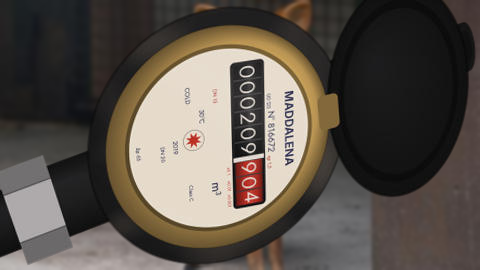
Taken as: {"value": 209.904, "unit": "m³"}
